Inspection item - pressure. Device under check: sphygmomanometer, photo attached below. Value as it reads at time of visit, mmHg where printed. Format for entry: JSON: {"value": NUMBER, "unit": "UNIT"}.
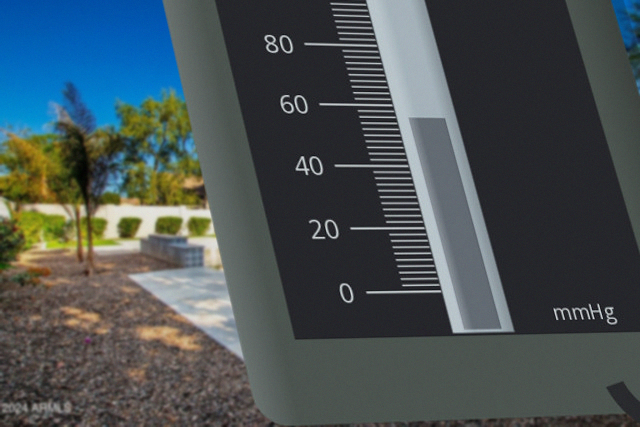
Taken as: {"value": 56, "unit": "mmHg"}
